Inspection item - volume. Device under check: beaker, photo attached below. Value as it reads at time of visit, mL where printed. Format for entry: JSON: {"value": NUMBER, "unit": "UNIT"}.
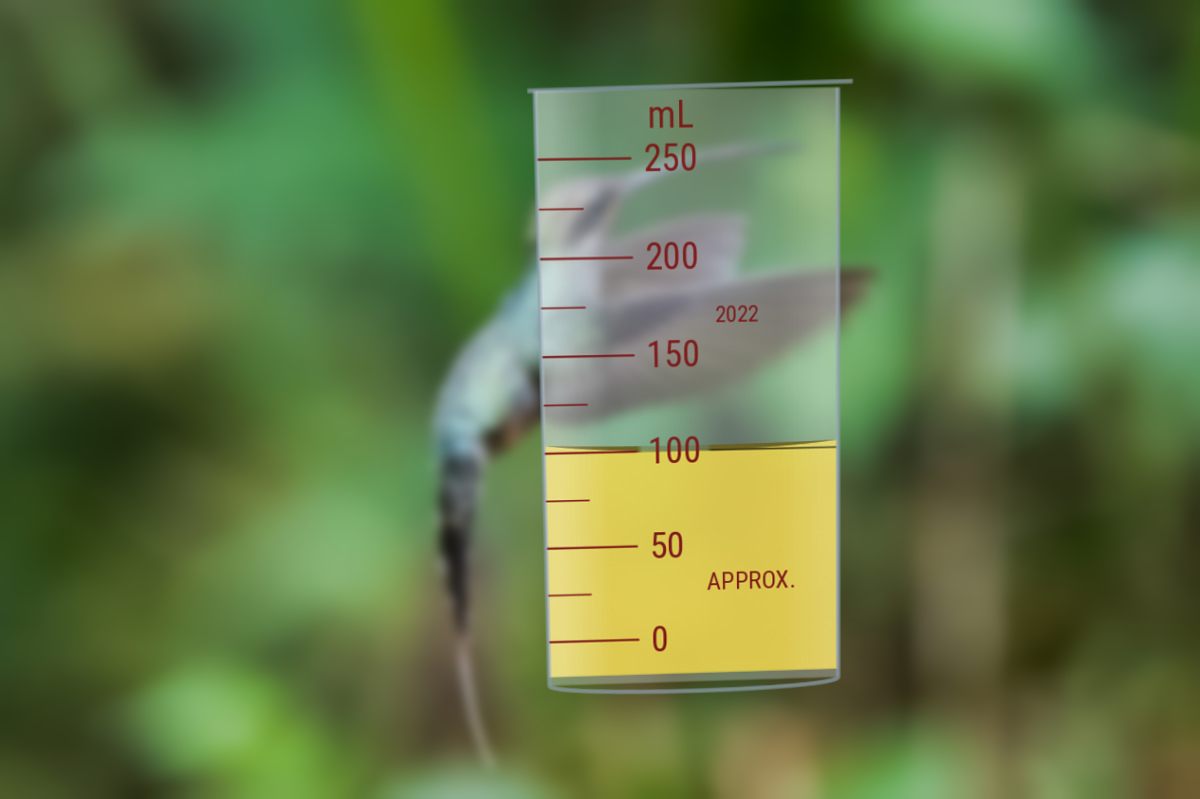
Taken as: {"value": 100, "unit": "mL"}
